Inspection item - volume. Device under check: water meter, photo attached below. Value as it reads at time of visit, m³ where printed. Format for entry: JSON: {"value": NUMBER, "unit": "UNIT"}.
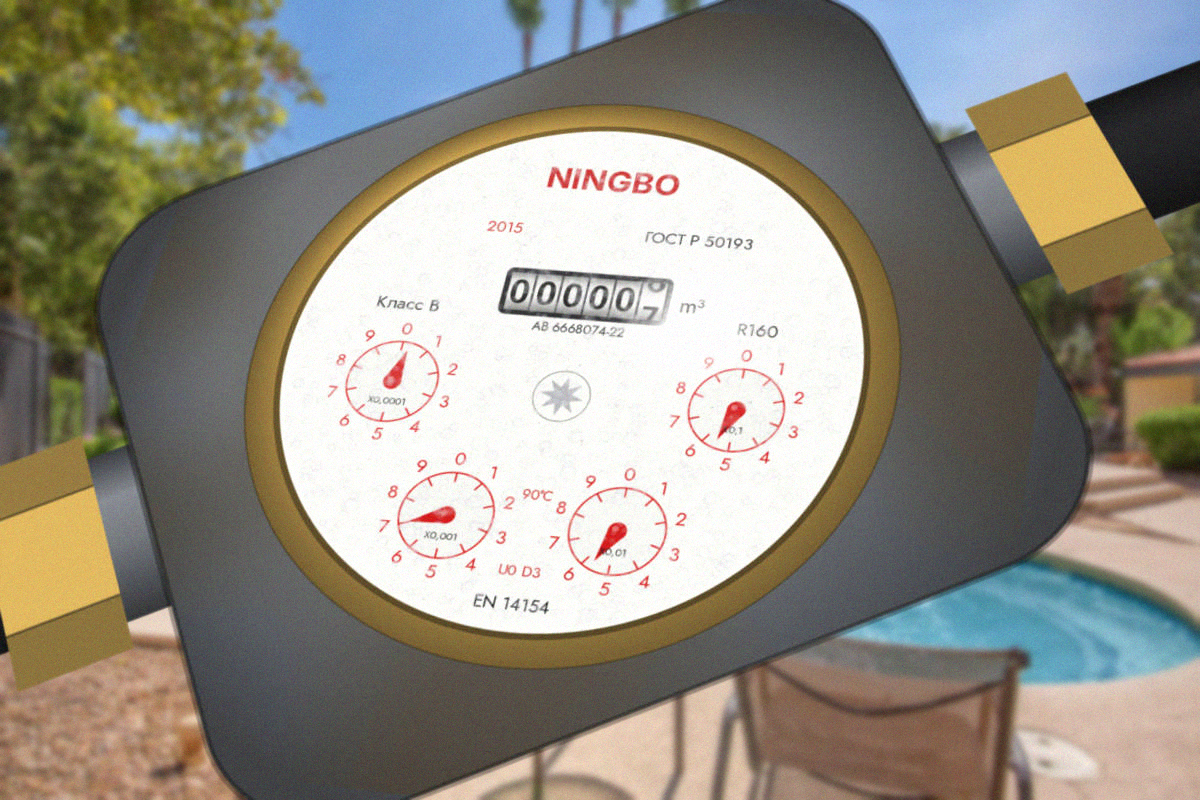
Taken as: {"value": 6.5570, "unit": "m³"}
